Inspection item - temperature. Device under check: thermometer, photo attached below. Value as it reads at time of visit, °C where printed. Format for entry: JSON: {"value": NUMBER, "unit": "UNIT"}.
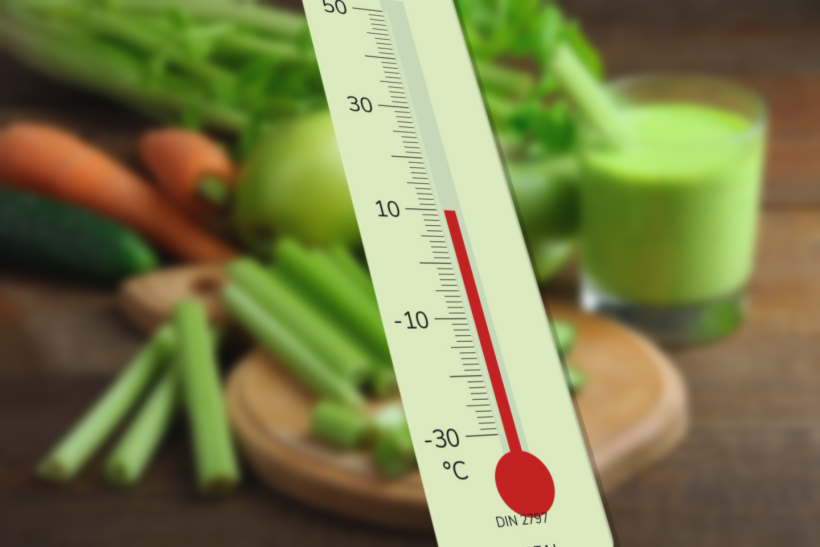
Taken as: {"value": 10, "unit": "°C"}
